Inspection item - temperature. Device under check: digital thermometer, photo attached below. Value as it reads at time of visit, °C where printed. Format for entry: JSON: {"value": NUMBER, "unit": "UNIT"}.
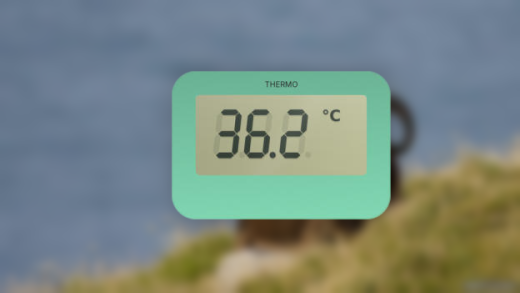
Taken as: {"value": 36.2, "unit": "°C"}
